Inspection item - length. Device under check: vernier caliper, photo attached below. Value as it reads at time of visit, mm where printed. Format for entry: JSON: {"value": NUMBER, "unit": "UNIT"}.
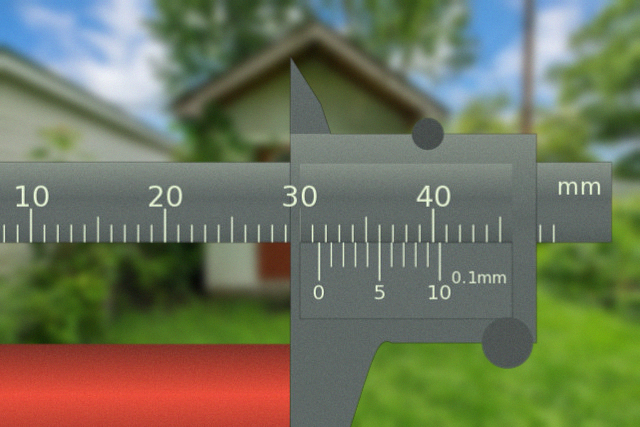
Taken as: {"value": 31.5, "unit": "mm"}
